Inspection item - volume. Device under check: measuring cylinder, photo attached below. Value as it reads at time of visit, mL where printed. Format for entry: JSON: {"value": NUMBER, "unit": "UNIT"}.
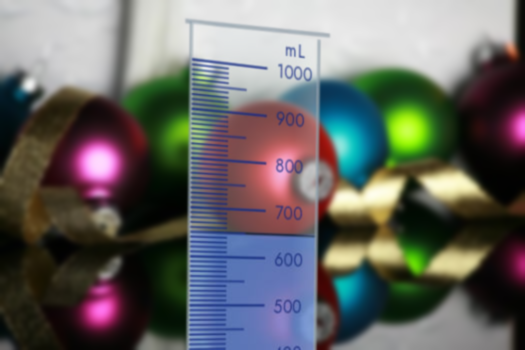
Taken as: {"value": 650, "unit": "mL"}
